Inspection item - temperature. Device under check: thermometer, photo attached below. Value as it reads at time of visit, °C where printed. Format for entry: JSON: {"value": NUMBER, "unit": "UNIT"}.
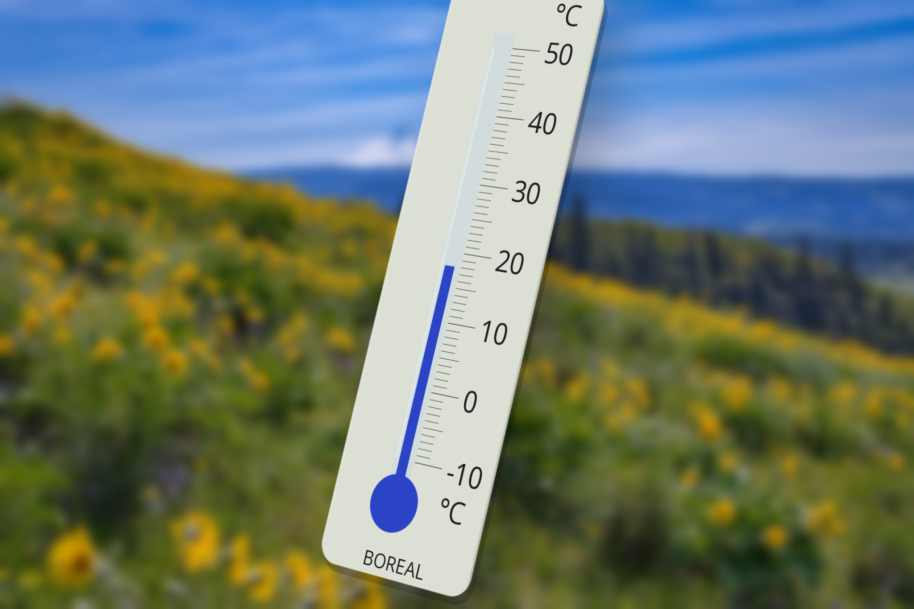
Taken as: {"value": 18, "unit": "°C"}
